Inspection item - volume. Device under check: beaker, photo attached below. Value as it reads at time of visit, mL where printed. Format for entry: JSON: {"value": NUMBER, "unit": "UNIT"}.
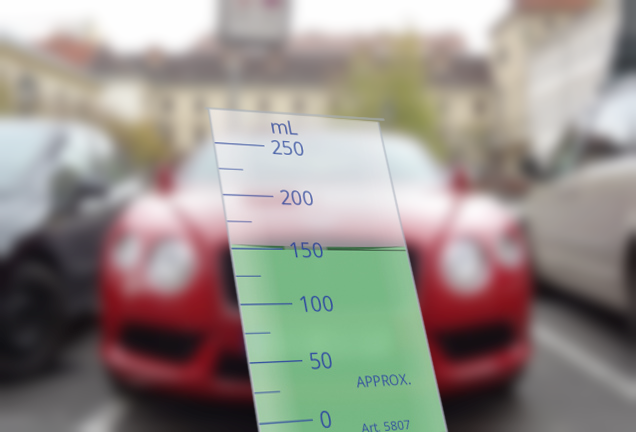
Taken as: {"value": 150, "unit": "mL"}
